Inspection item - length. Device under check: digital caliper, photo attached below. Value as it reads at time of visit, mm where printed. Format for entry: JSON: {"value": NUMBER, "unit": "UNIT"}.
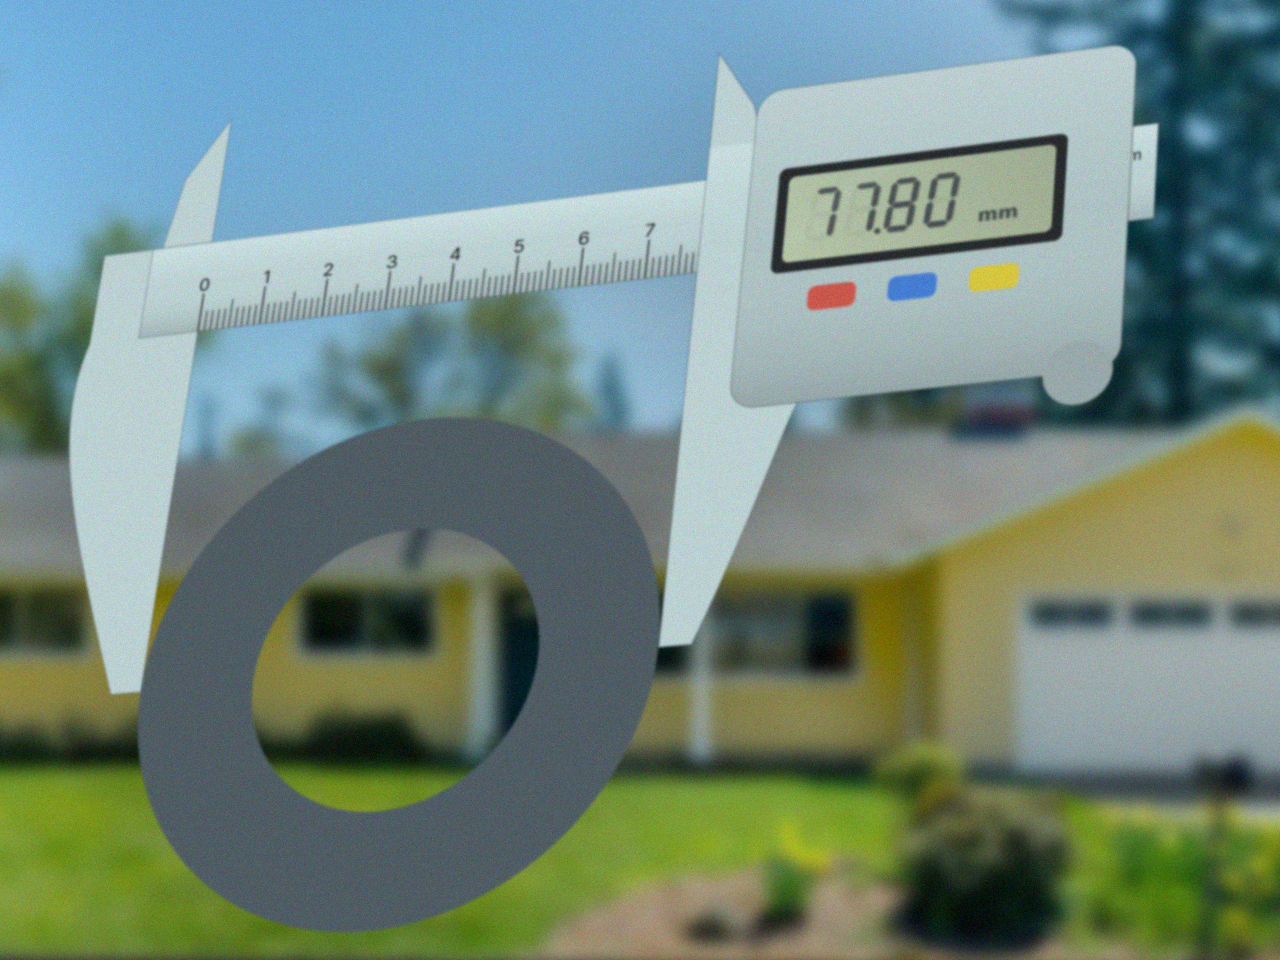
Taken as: {"value": 77.80, "unit": "mm"}
